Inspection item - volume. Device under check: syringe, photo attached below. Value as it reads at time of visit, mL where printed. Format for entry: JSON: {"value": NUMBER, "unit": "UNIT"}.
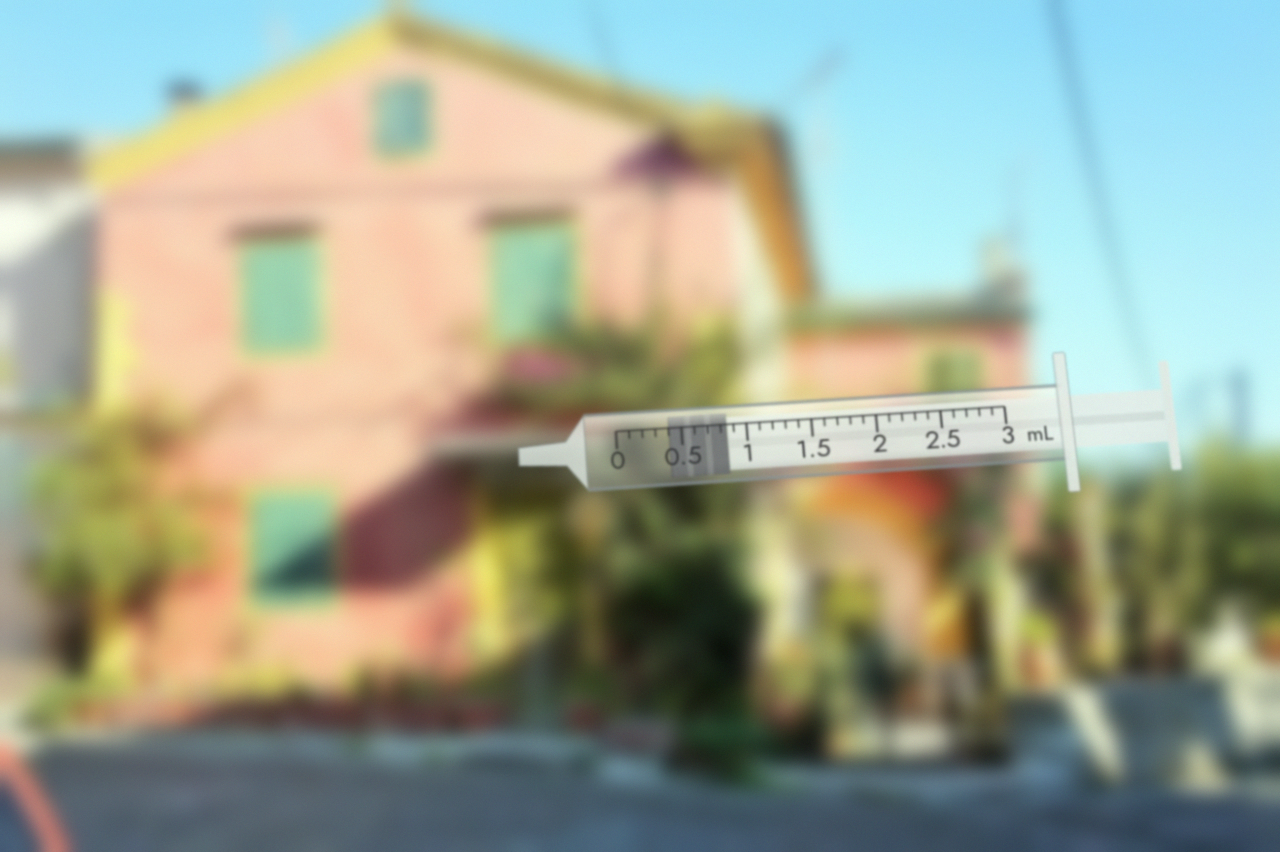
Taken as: {"value": 0.4, "unit": "mL"}
